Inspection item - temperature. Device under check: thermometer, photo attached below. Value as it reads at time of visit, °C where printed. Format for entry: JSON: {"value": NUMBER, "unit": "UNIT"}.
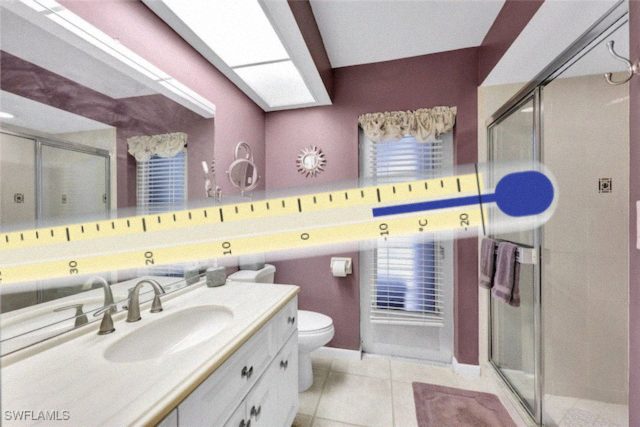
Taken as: {"value": -9, "unit": "°C"}
